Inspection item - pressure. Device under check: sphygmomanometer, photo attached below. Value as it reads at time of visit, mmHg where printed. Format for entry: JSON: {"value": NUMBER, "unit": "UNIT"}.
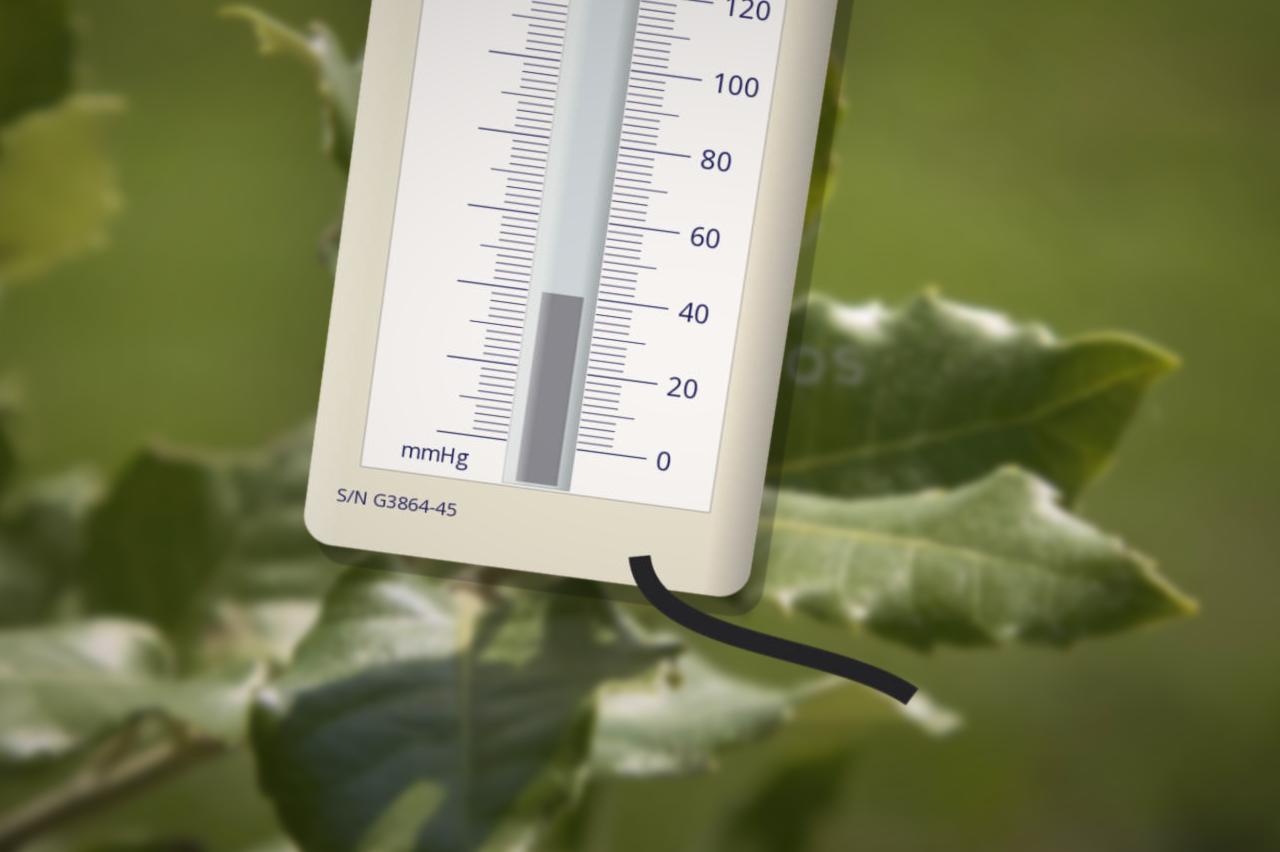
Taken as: {"value": 40, "unit": "mmHg"}
